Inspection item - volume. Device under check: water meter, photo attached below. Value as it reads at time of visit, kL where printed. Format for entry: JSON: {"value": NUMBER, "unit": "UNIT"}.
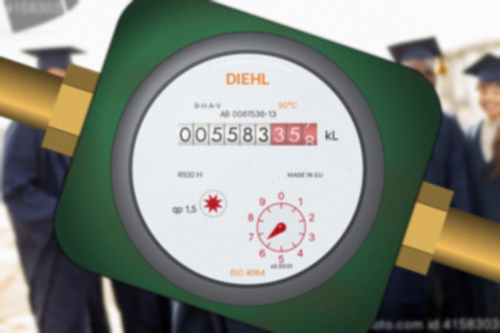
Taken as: {"value": 5583.3576, "unit": "kL"}
